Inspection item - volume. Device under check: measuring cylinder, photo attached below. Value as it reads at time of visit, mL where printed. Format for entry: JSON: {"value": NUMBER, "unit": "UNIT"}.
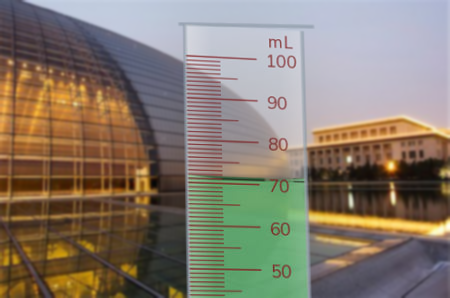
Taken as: {"value": 71, "unit": "mL"}
